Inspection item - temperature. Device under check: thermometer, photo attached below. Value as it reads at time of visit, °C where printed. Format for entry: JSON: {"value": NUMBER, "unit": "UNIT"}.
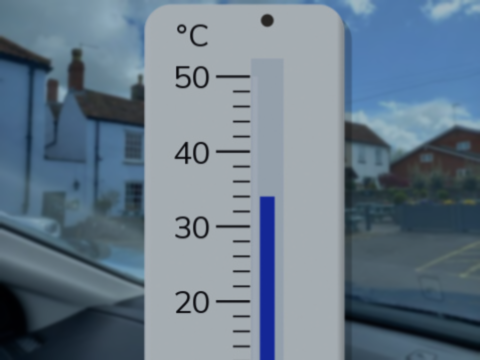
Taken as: {"value": 34, "unit": "°C"}
